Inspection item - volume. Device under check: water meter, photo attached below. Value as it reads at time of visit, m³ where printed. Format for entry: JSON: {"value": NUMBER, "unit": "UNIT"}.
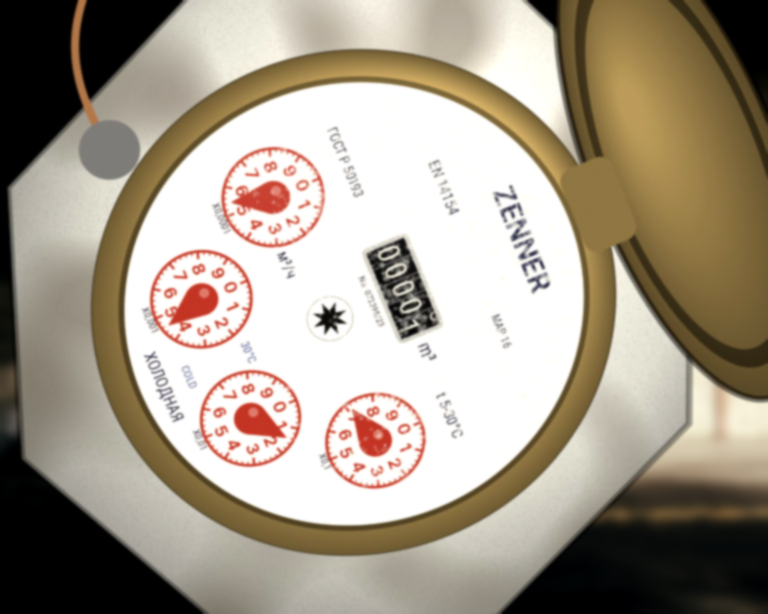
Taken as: {"value": 0.7145, "unit": "m³"}
